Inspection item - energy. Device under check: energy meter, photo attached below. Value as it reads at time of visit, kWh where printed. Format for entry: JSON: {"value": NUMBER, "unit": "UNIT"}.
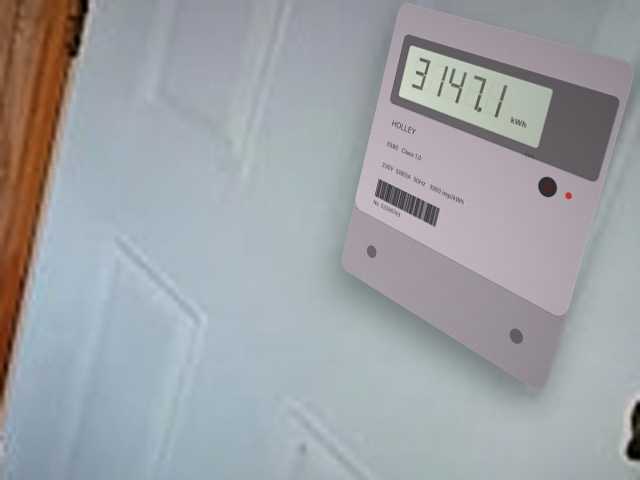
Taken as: {"value": 3147.1, "unit": "kWh"}
